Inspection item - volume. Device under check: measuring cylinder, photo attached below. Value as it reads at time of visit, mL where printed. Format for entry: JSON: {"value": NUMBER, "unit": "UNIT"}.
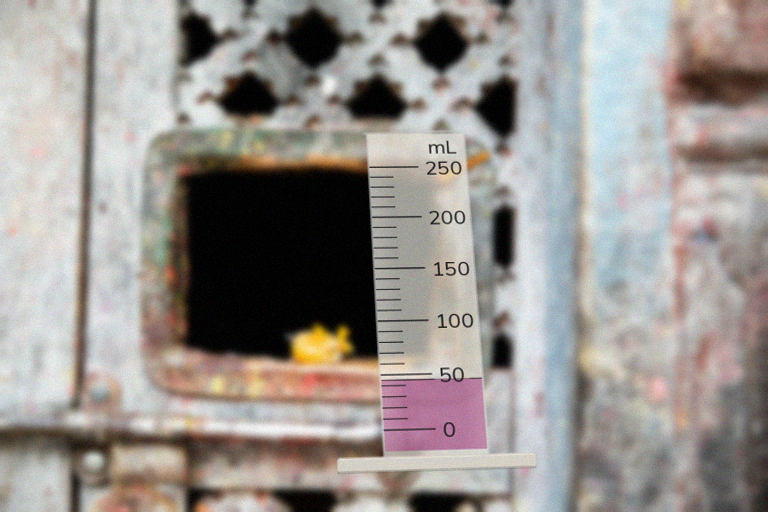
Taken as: {"value": 45, "unit": "mL"}
